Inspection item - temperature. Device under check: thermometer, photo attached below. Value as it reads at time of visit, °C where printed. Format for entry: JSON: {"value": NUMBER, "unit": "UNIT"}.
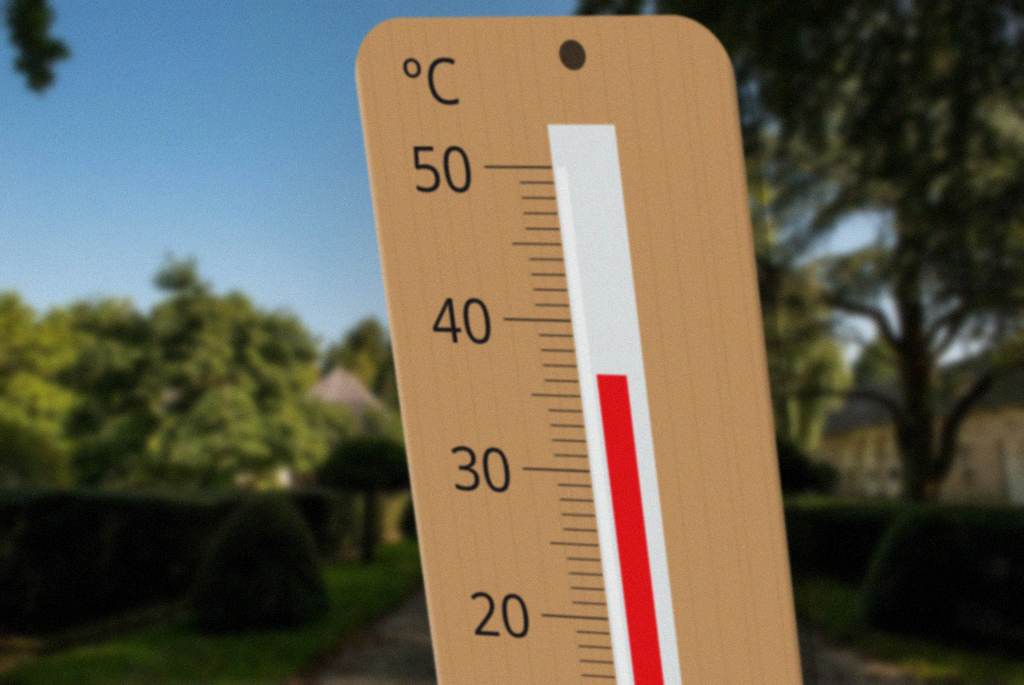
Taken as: {"value": 36.5, "unit": "°C"}
